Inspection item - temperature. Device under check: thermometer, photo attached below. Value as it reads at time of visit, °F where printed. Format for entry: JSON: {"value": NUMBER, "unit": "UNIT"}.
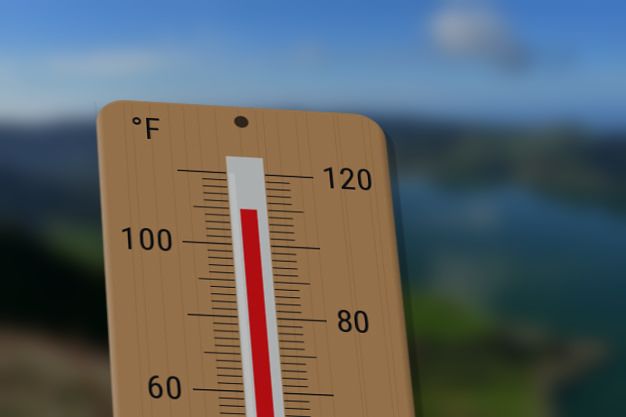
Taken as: {"value": 110, "unit": "°F"}
